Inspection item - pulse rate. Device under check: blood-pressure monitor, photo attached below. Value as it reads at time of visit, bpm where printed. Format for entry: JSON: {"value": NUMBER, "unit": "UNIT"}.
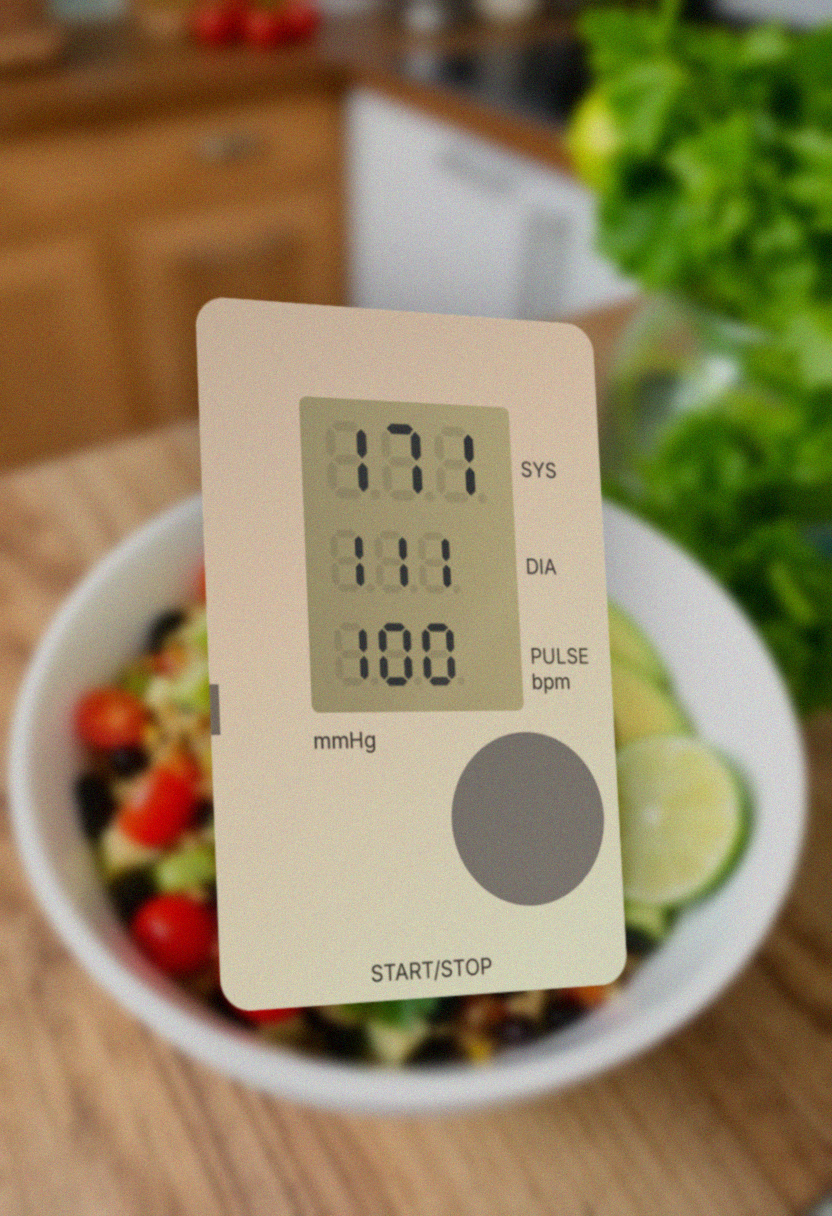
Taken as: {"value": 100, "unit": "bpm"}
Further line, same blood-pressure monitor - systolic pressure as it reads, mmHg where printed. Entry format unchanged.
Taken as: {"value": 171, "unit": "mmHg"}
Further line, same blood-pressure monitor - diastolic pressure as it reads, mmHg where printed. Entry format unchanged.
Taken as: {"value": 111, "unit": "mmHg"}
